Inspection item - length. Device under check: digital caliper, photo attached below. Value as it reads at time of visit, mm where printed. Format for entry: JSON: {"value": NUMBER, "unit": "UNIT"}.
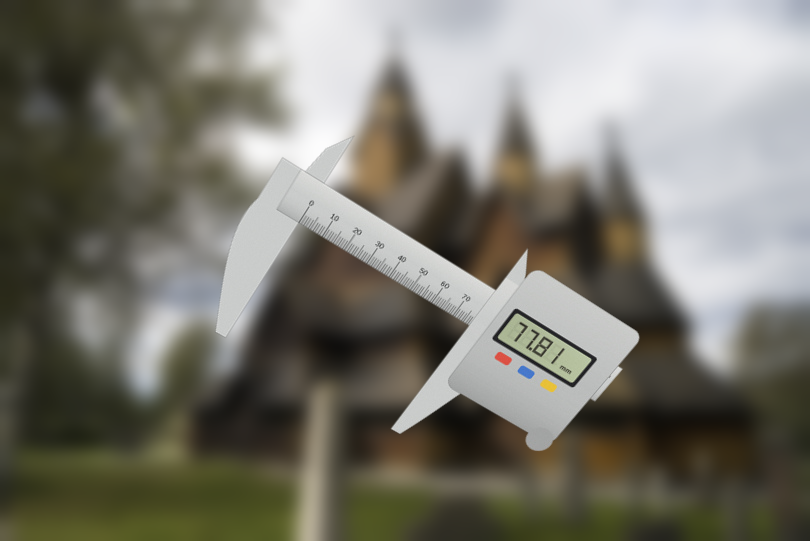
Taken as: {"value": 77.81, "unit": "mm"}
